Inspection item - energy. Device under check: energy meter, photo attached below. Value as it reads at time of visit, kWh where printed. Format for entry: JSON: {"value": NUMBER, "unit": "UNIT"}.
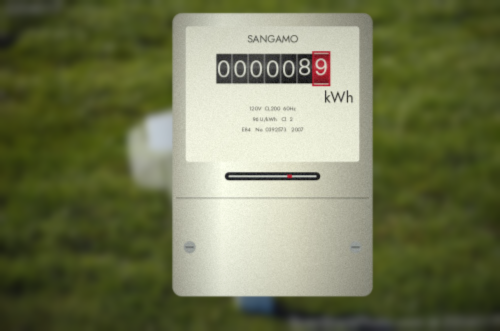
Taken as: {"value": 8.9, "unit": "kWh"}
